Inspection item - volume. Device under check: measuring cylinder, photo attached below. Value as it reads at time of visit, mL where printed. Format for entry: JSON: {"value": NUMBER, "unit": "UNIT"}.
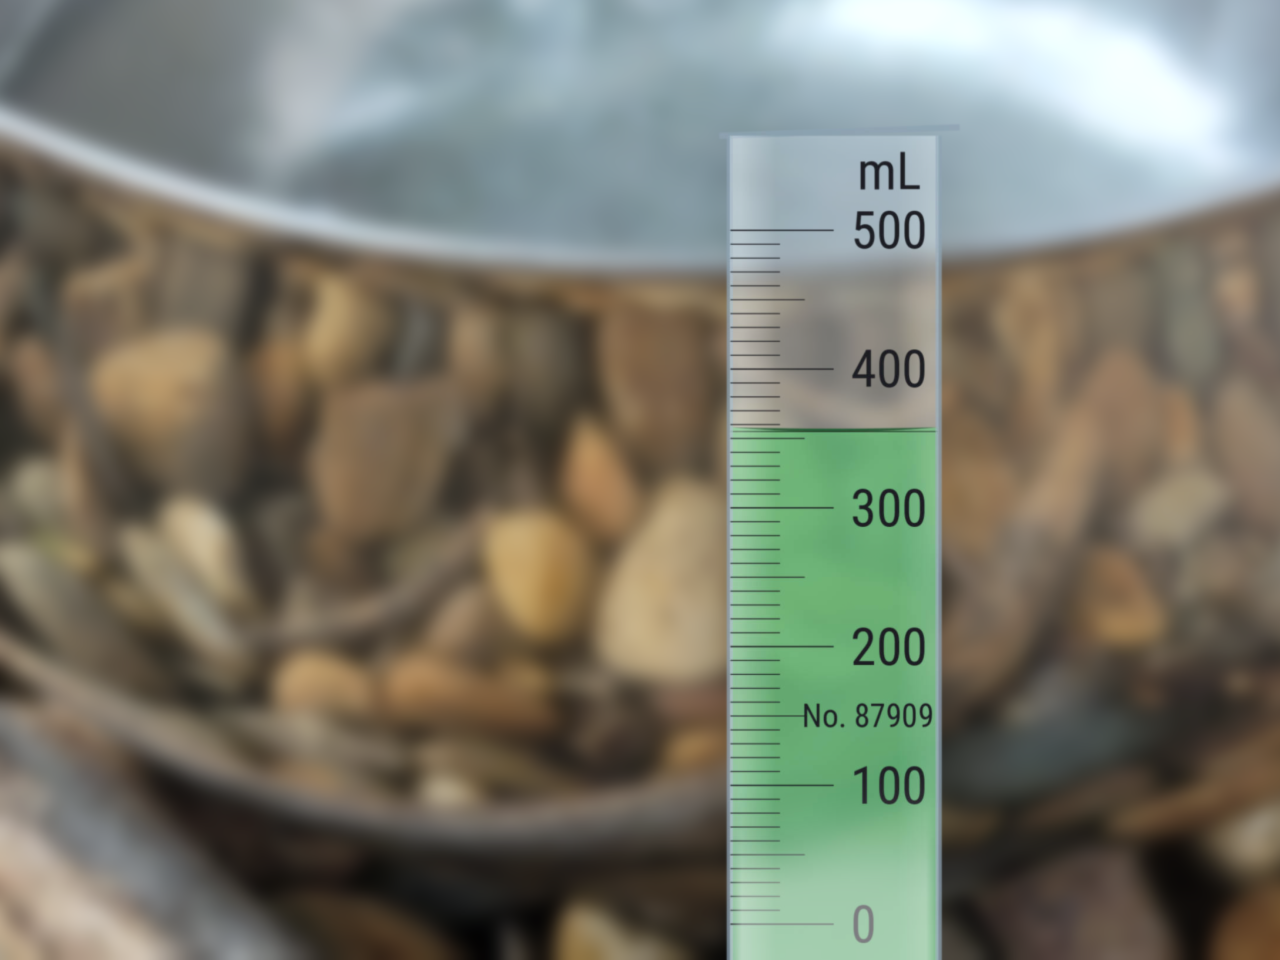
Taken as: {"value": 355, "unit": "mL"}
